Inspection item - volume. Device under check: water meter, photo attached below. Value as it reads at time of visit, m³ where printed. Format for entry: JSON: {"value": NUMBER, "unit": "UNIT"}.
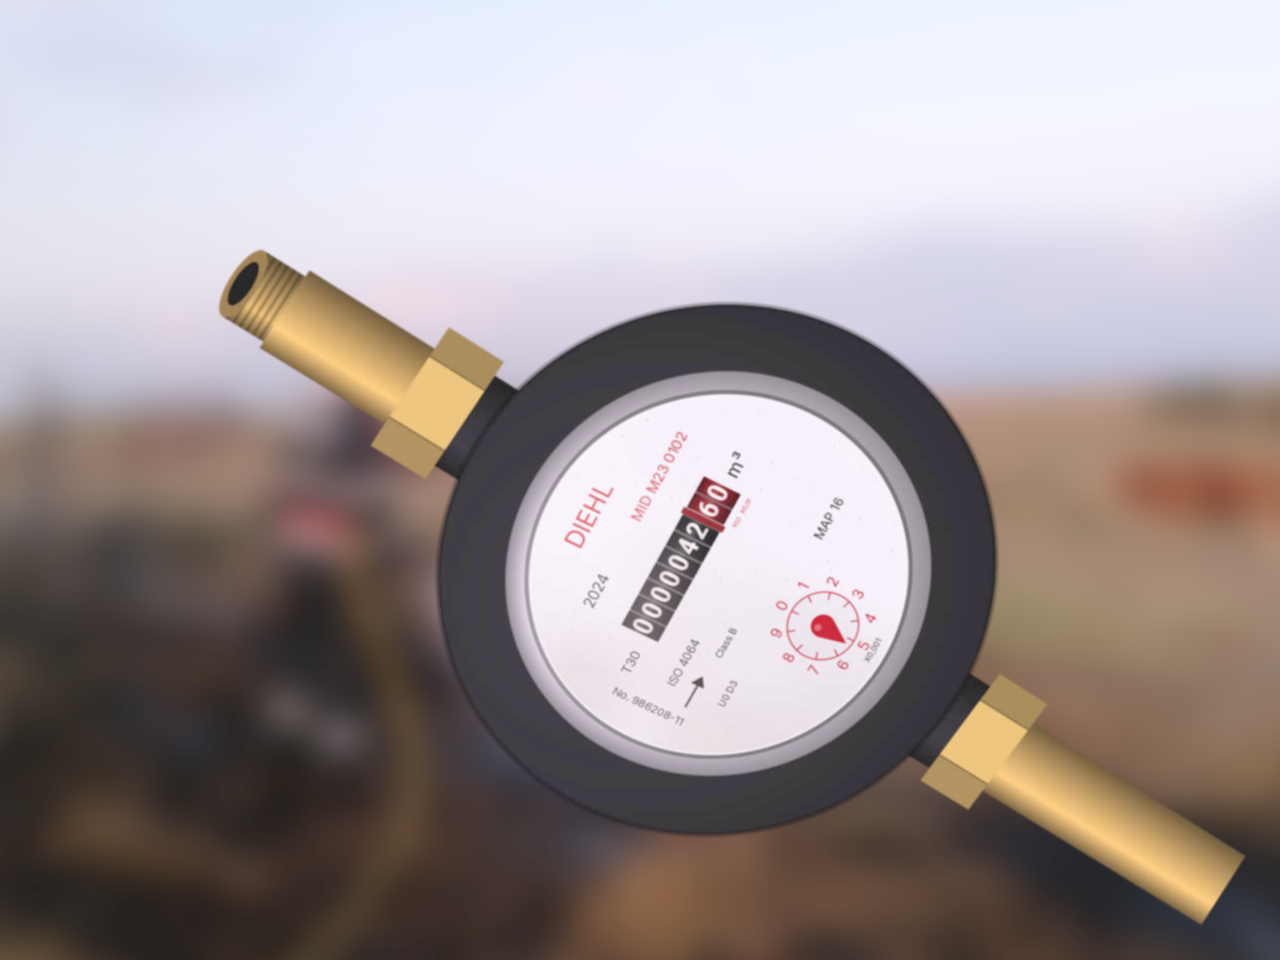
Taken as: {"value": 42.605, "unit": "m³"}
